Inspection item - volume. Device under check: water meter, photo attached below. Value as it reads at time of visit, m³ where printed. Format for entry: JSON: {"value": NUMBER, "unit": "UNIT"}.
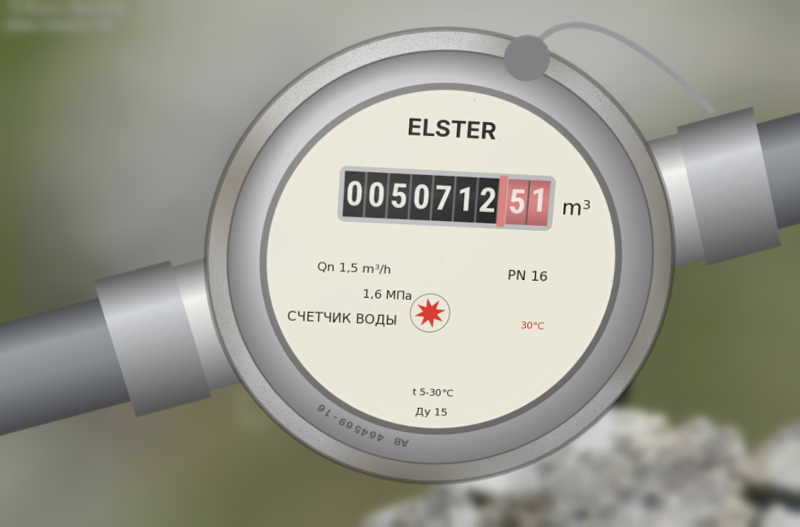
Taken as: {"value": 50712.51, "unit": "m³"}
